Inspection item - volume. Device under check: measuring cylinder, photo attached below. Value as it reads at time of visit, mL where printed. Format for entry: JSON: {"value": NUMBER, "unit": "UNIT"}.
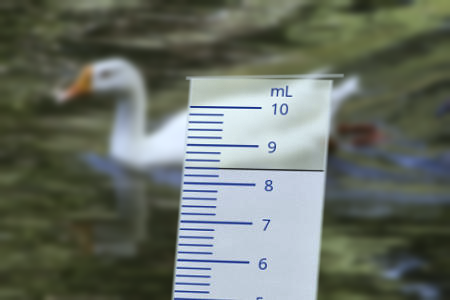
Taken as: {"value": 8.4, "unit": "mL"}
